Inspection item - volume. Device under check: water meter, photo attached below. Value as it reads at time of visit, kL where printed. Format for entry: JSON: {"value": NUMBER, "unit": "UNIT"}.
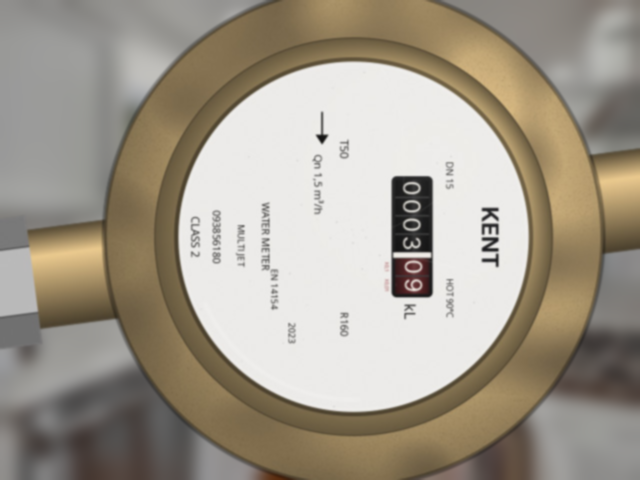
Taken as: {"value": 3.09, "unit": "kL"}
